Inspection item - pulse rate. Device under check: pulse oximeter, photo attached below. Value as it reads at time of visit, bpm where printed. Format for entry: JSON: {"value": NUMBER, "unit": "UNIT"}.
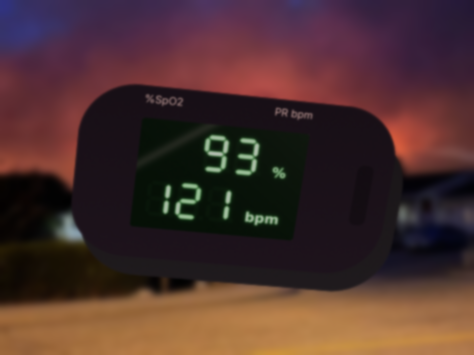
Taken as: {"value": 121, "unit": "bpm"}
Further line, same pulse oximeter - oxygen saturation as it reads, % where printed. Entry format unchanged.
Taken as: {"value": 93, "unit": "%"}
